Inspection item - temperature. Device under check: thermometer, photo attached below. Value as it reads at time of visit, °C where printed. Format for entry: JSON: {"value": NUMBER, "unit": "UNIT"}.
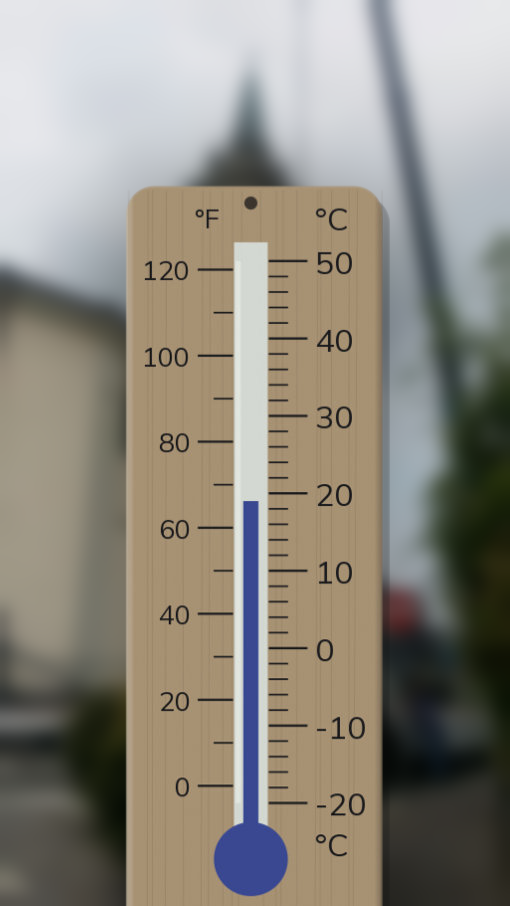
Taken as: {"value": 19, "unit": "°C"}
